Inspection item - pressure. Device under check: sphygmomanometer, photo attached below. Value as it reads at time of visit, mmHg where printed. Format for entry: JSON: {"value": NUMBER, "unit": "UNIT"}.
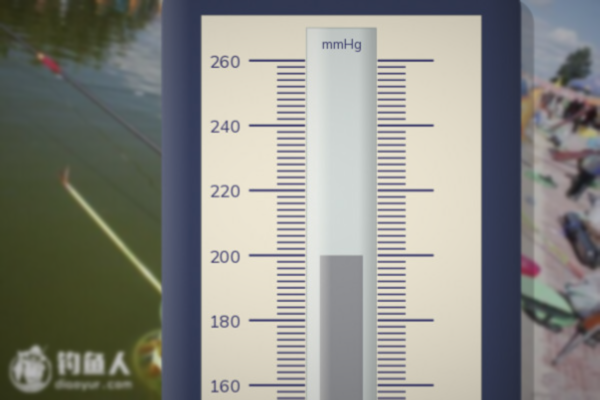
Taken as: {"value": 200, "unit": "mmHg"}
